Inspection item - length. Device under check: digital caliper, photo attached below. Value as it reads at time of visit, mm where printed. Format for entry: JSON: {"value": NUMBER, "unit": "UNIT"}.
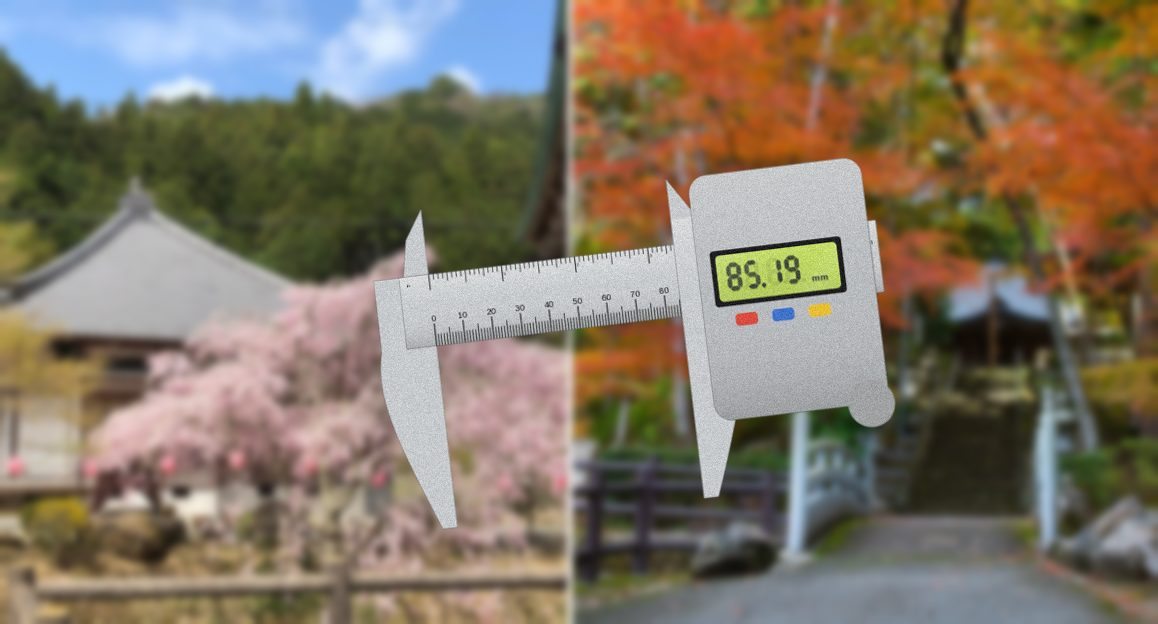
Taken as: {"value": 85.19, "unit": "mm"}
